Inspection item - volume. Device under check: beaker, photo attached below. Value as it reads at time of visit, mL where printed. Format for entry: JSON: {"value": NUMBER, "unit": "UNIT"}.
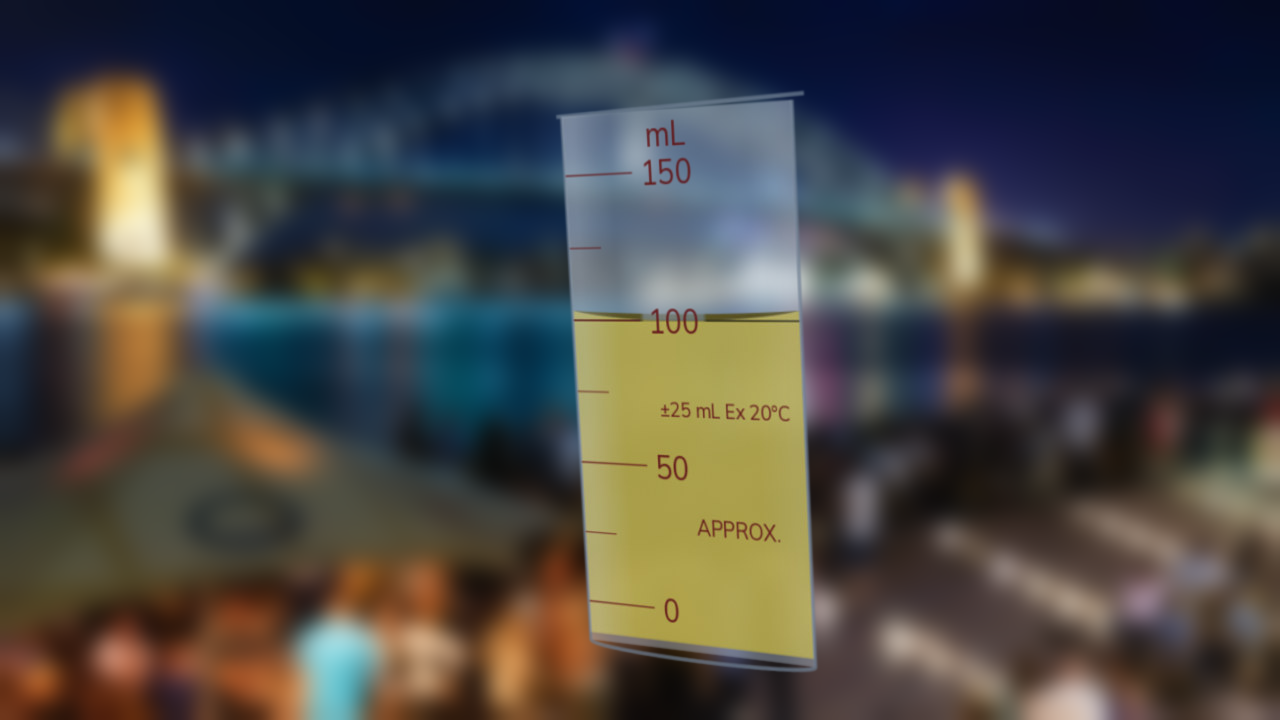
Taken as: {"value": 100, "unit": "mL"}
